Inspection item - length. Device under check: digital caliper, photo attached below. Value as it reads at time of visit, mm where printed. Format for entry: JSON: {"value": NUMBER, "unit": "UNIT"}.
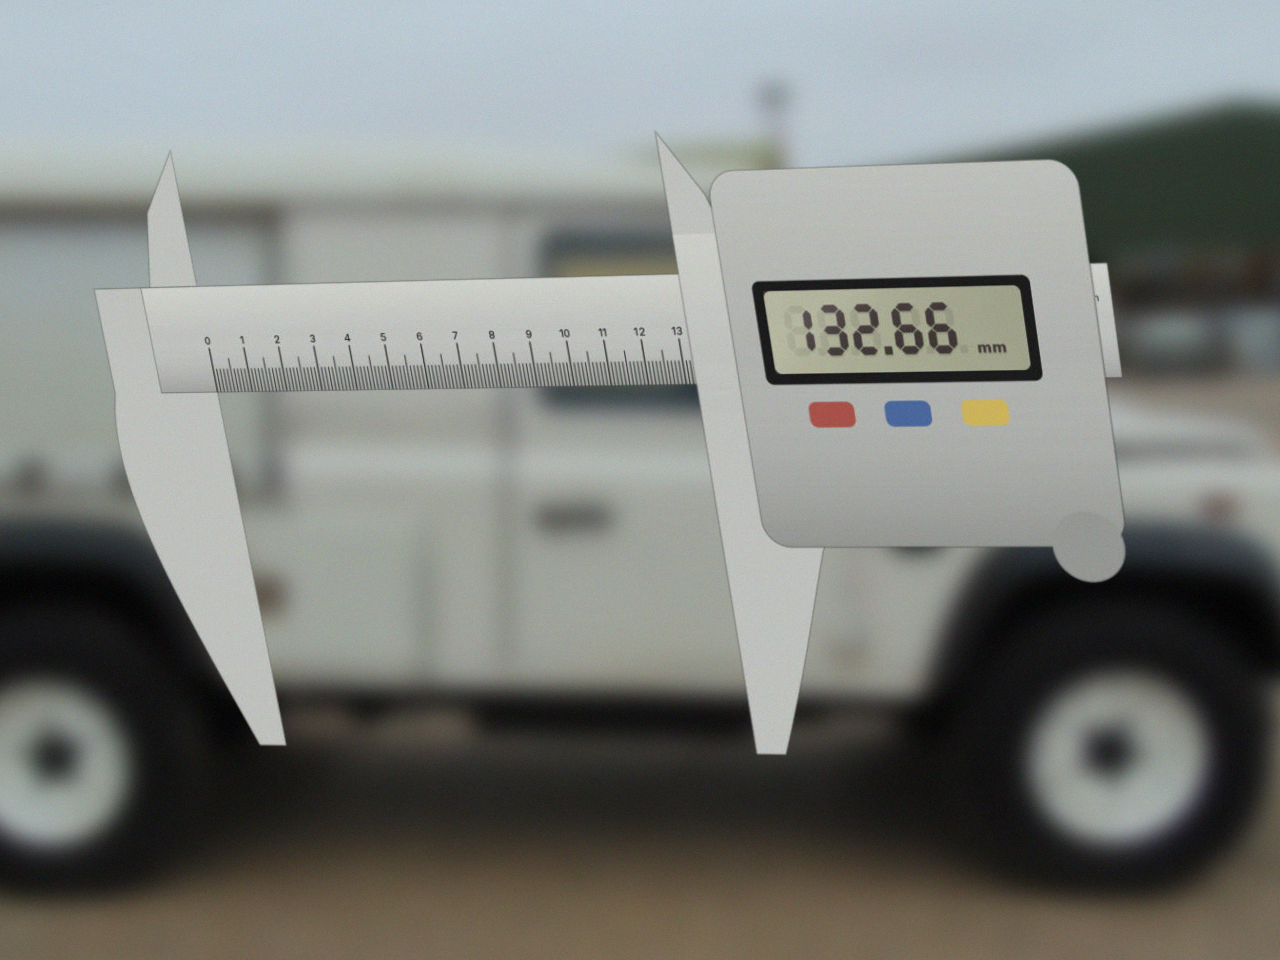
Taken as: {"value": 132.66, "unit": "mm"}
